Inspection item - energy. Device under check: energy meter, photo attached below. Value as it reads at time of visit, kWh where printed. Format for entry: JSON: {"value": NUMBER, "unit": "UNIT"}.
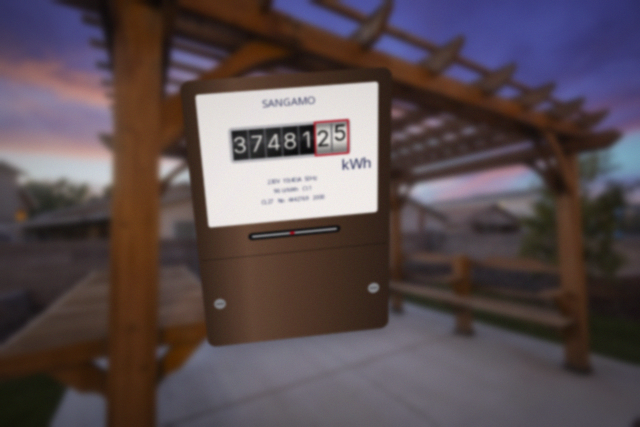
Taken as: {"value": 37481.25, "unit": "kWh"}
